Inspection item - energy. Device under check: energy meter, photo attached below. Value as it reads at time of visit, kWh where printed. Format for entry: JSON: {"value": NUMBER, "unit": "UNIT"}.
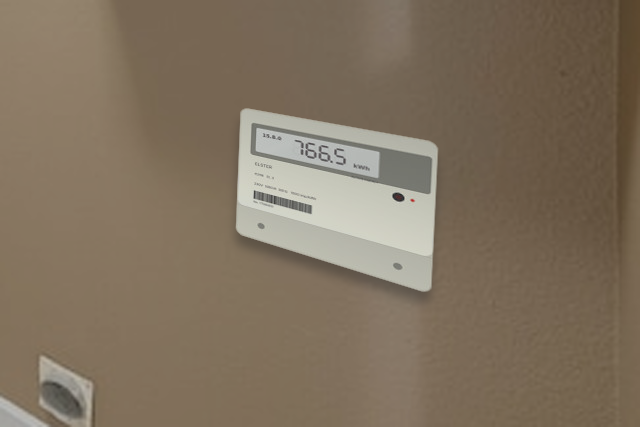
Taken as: {"value": 766.5, "unit": "kWh"}
